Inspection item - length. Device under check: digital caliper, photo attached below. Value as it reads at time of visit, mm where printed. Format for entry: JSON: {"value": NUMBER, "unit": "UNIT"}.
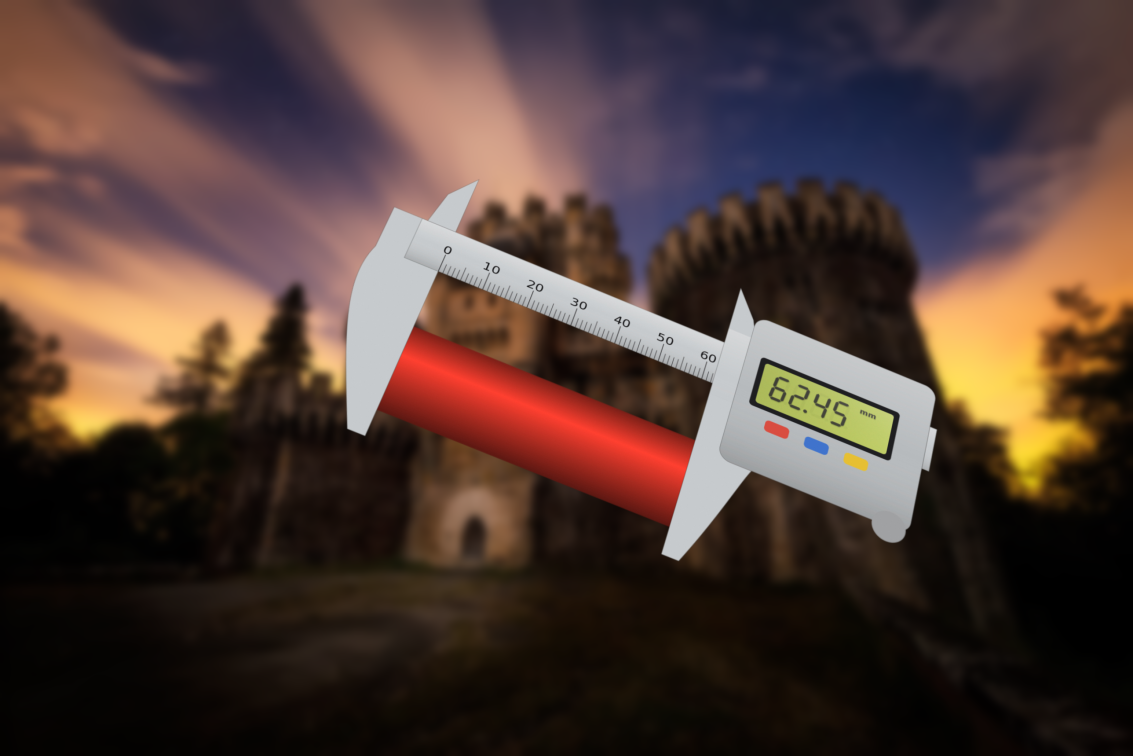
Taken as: {"value": 62.45, "unit": "mm"}
